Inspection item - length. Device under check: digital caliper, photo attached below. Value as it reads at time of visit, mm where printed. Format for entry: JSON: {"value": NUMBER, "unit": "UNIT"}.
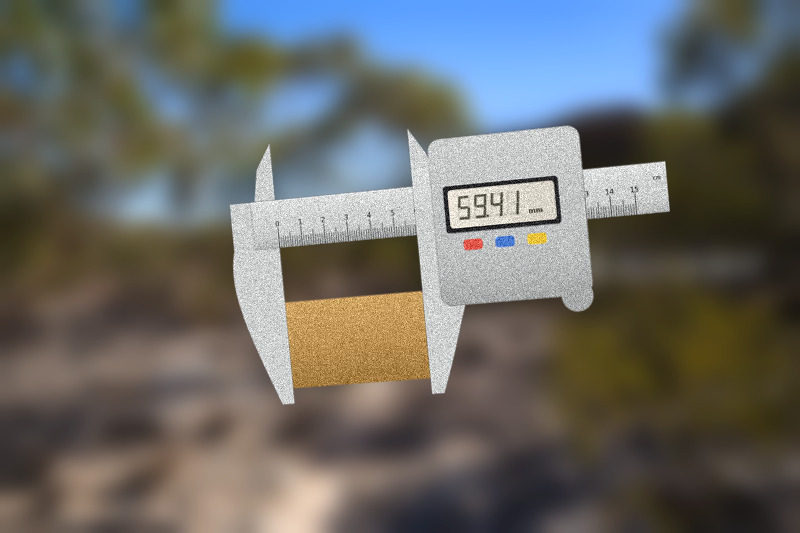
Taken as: {"value": 59.41, "unit": "mm"}
